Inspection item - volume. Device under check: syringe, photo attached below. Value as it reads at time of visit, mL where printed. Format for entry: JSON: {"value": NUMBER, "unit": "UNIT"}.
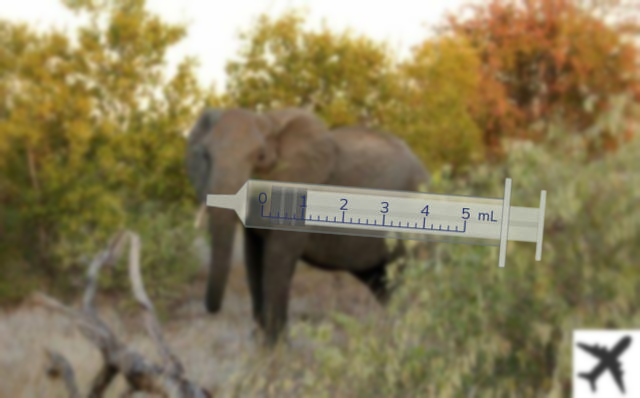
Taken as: {"value": 0.2, "unit": "mL"}
